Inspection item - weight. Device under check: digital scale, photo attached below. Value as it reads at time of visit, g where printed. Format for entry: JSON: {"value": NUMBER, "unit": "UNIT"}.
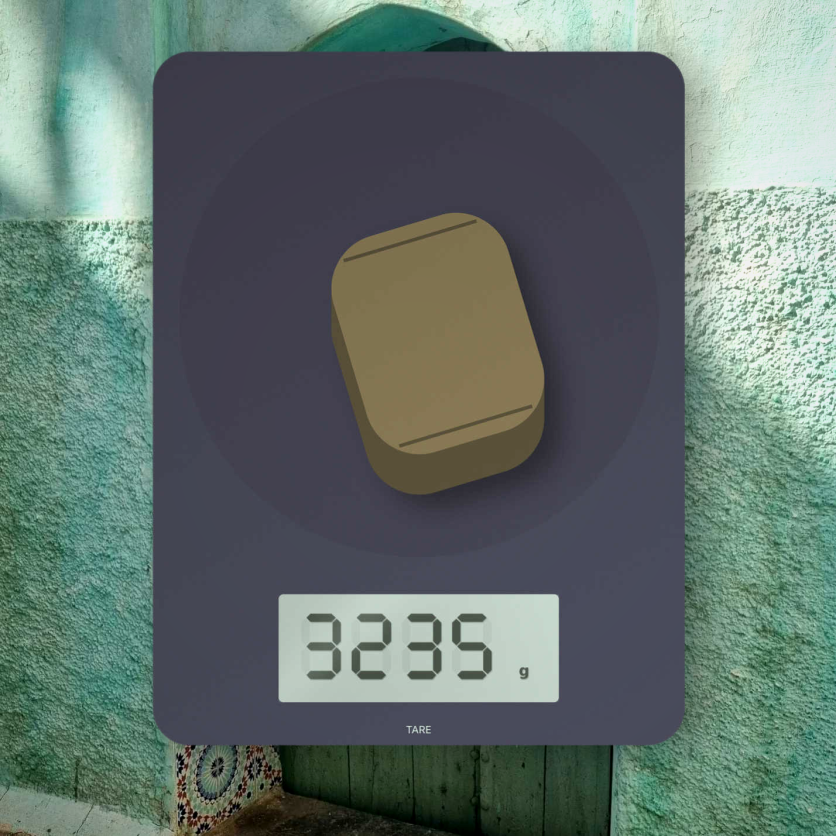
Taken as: {"value": 3235, "unit": "g"}
